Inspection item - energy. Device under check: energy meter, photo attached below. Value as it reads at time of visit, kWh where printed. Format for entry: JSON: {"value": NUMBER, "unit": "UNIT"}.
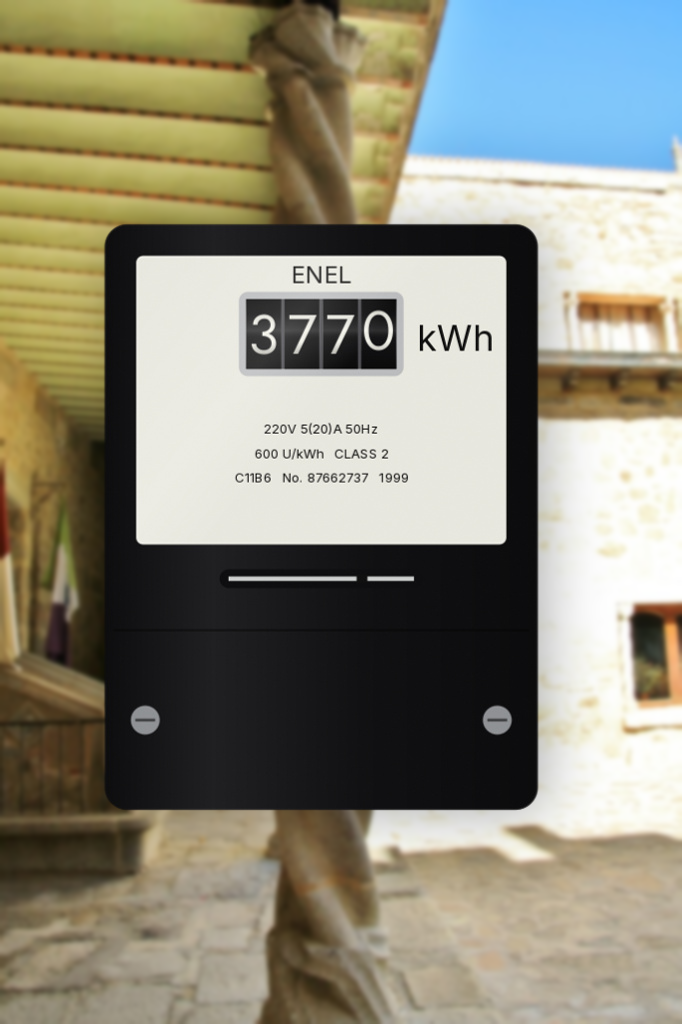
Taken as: {"value": 3770, "unit": "kWh"}
